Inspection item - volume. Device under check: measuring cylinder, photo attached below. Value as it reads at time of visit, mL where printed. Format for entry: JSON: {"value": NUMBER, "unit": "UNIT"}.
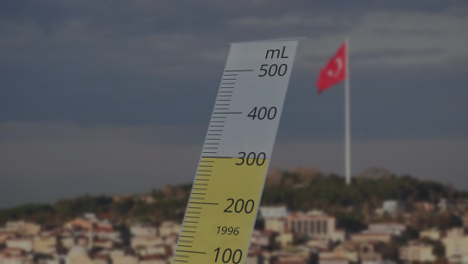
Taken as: {"value": 300, "unit": "mL"}
